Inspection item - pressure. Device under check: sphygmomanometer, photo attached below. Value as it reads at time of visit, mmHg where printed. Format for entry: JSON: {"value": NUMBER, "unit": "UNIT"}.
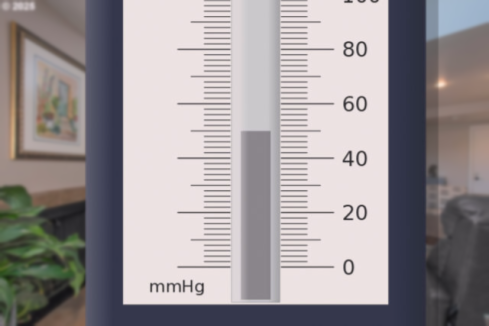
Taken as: {"value": 50, "unit": "mmHg"}
